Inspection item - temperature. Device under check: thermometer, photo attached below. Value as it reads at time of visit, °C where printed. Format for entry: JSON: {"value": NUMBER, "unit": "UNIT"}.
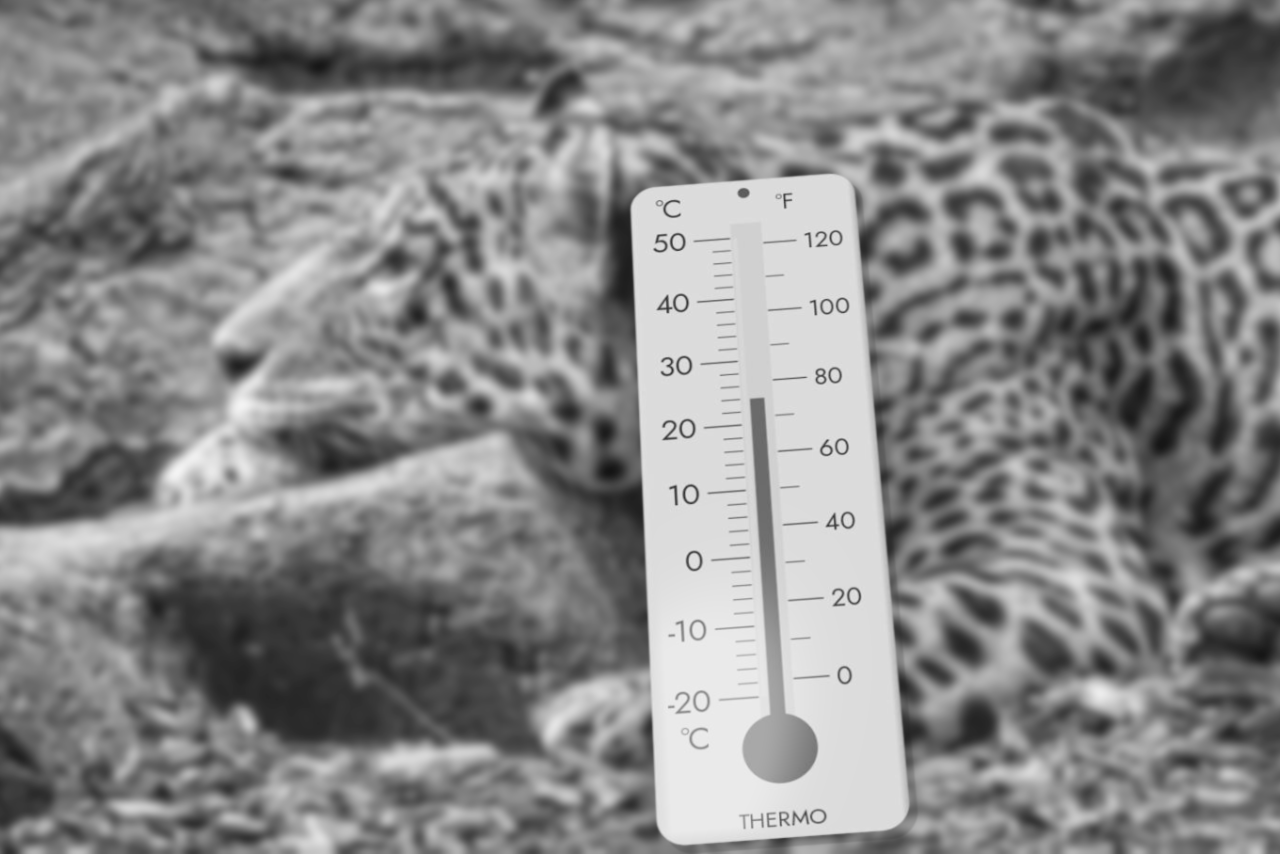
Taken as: {"value": 24, "unit": "°C"}
